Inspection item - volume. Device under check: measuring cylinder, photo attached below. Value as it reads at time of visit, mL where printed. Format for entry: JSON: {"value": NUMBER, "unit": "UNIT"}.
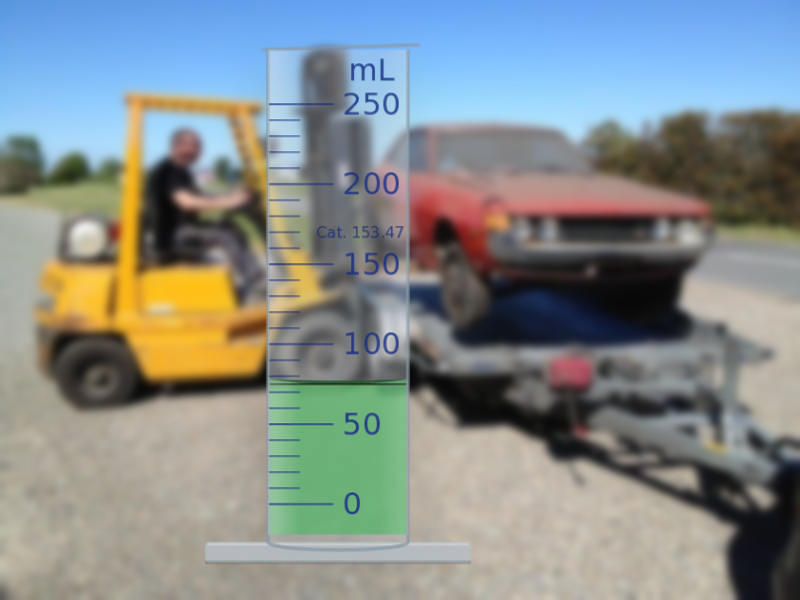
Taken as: {"value": 75, "unit": "mL"}
